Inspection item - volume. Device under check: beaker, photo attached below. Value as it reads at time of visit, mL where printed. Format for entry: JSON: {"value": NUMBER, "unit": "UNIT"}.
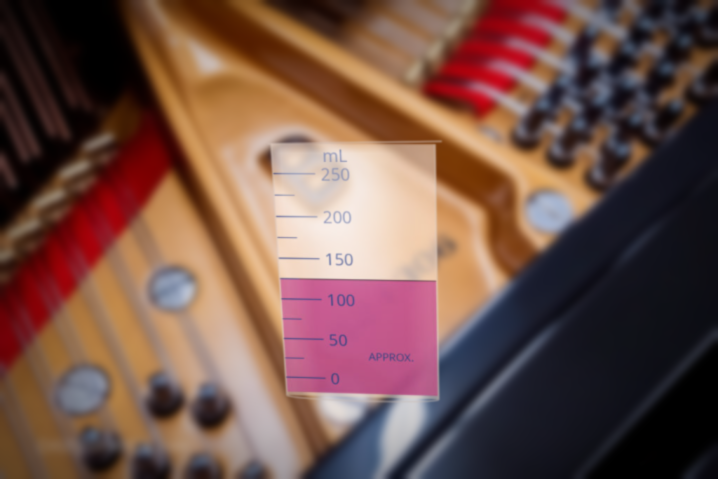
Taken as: {"value": 125, "unit": "mL"}
